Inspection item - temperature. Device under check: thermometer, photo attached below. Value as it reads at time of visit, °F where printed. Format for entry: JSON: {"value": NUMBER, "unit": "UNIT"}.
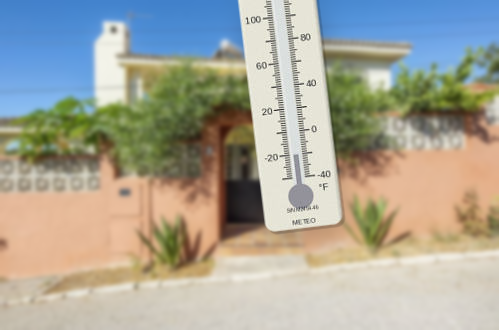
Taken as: {"value": -20, "unit": "°F"}
